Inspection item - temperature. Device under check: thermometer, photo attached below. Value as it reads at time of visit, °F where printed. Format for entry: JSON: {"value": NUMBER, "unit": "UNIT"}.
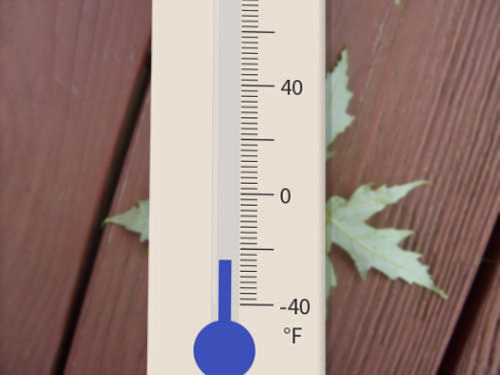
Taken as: {"value": -24, "unit": "°F"}
